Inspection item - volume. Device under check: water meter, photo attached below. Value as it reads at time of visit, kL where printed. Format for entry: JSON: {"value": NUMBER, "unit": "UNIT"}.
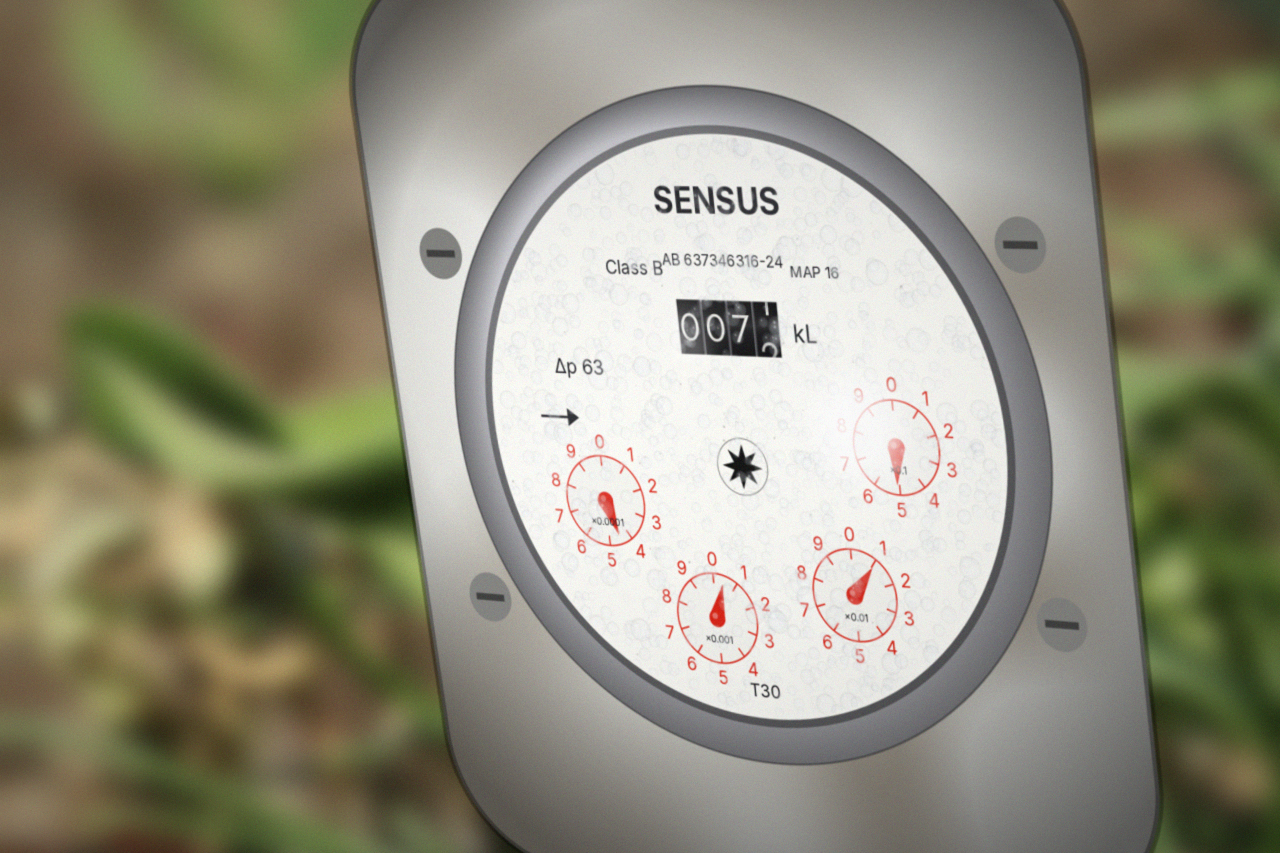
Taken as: {"value": 71.5104, "unit": "kL"}
